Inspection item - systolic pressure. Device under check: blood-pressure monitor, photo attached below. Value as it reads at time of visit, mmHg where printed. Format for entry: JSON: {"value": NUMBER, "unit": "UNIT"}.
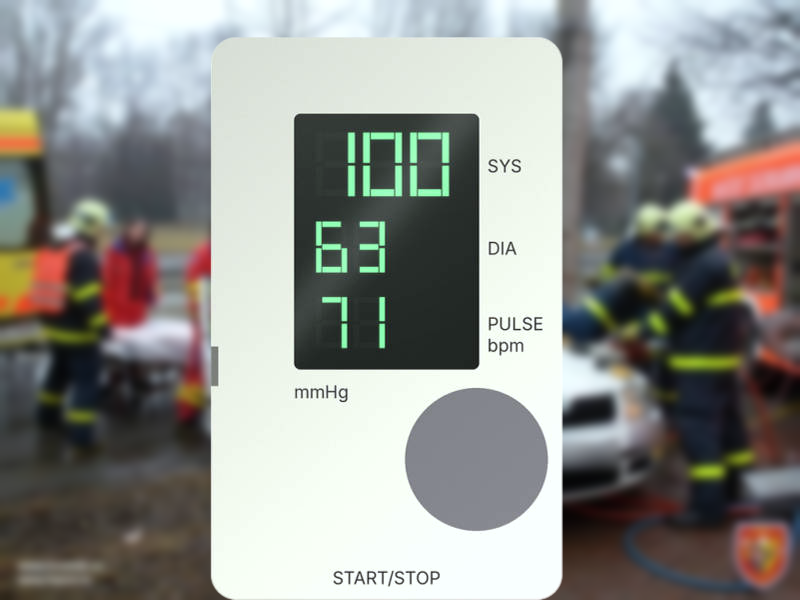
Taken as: {"value": 100, "unit": "mmHg"}
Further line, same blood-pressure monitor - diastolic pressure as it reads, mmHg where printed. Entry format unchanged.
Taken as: {"value": 63, "unit": "mmHg"}
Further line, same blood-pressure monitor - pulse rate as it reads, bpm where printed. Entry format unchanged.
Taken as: {"value": 71, "unit": "bpm"}
